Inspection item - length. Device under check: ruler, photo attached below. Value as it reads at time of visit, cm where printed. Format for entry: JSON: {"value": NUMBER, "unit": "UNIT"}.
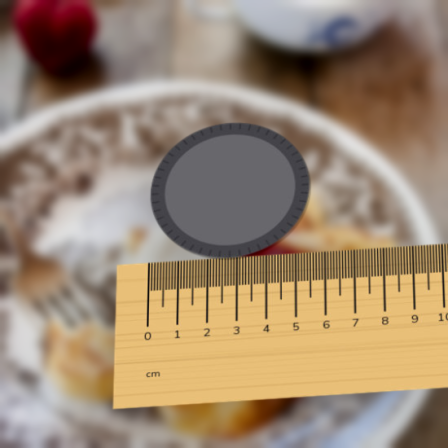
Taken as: {"value": 5.5, "unit": "cm"}
